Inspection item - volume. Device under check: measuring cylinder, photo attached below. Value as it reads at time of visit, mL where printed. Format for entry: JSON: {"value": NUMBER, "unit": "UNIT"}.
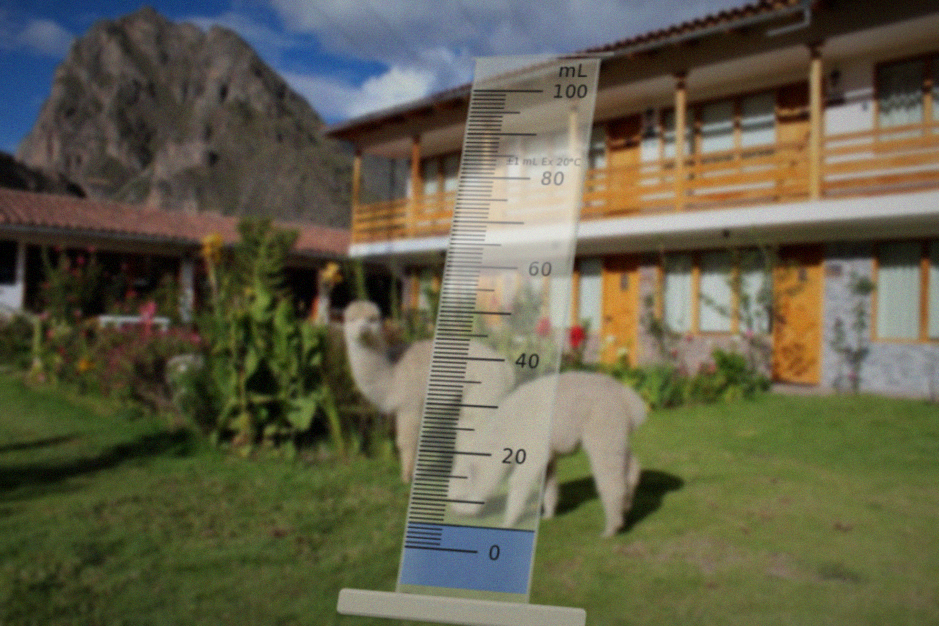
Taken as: {"value": 5, "unit": "mL"}
